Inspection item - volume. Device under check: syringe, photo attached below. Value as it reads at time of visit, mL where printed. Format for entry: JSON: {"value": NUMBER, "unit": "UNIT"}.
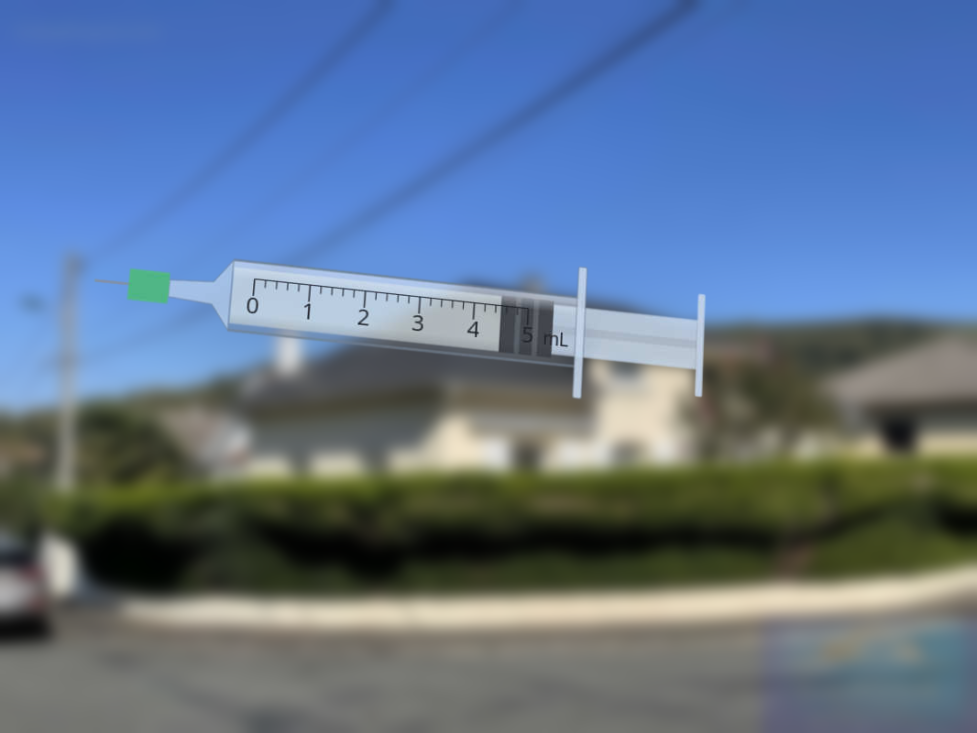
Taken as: {"value": 4.5, "unit": "mL"}
